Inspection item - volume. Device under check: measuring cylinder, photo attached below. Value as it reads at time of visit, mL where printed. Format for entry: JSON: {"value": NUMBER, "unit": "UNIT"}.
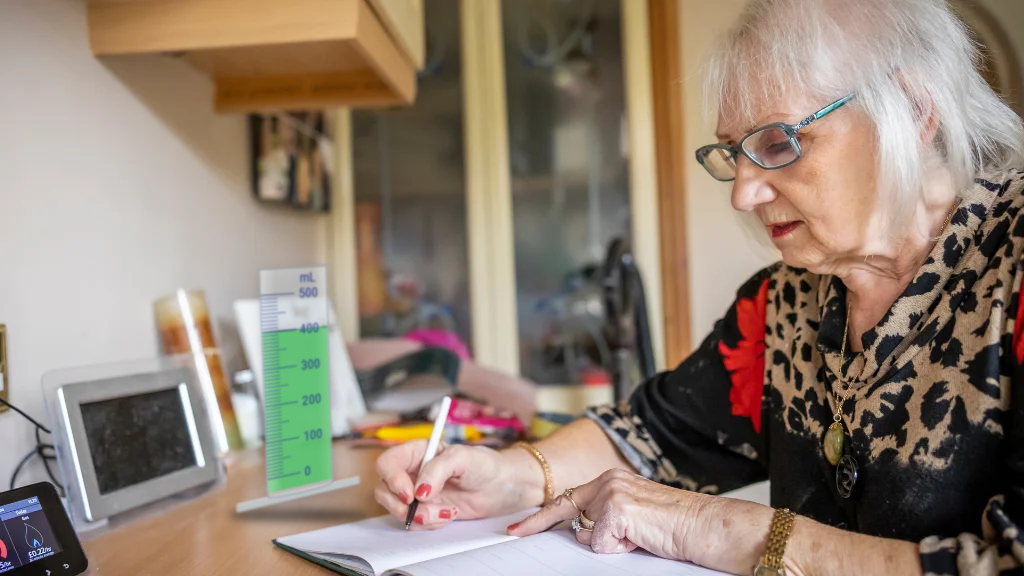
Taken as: {"value": 400, "unit": "mL"}
